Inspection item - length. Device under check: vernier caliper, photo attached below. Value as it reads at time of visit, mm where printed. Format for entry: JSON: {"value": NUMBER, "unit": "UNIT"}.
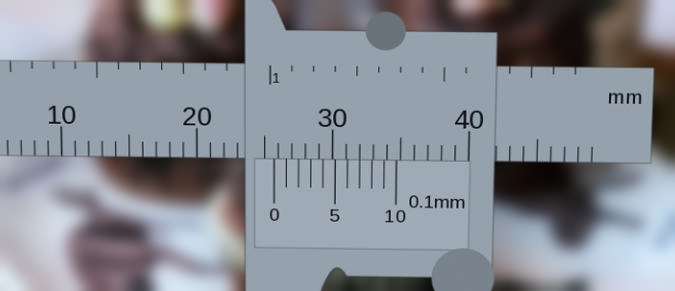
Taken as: {"value": 25.7, "unit": "mm"}
